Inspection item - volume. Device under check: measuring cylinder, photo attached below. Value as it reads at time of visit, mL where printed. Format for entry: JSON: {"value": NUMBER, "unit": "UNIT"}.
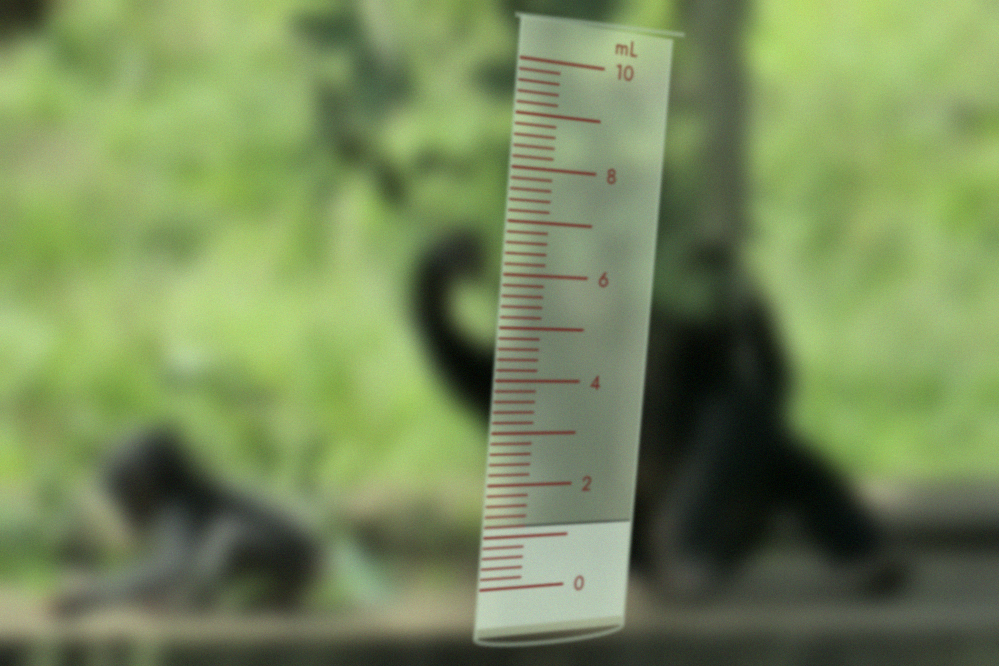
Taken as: {"value": 1.2, "unit": "mL"}
